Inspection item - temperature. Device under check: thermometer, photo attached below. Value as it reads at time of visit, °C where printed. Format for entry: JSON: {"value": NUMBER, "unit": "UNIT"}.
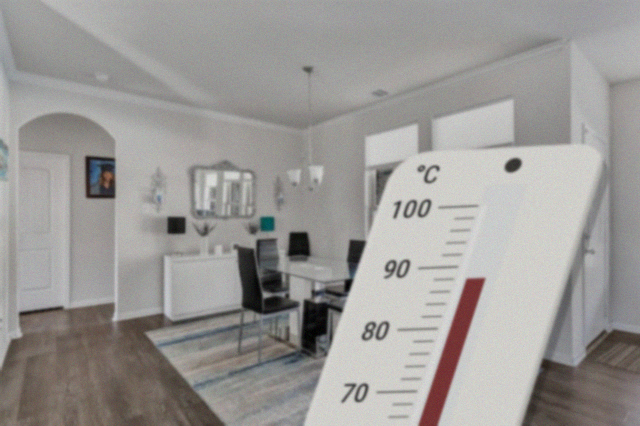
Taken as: {"value": 88, "unit": "°C"}
